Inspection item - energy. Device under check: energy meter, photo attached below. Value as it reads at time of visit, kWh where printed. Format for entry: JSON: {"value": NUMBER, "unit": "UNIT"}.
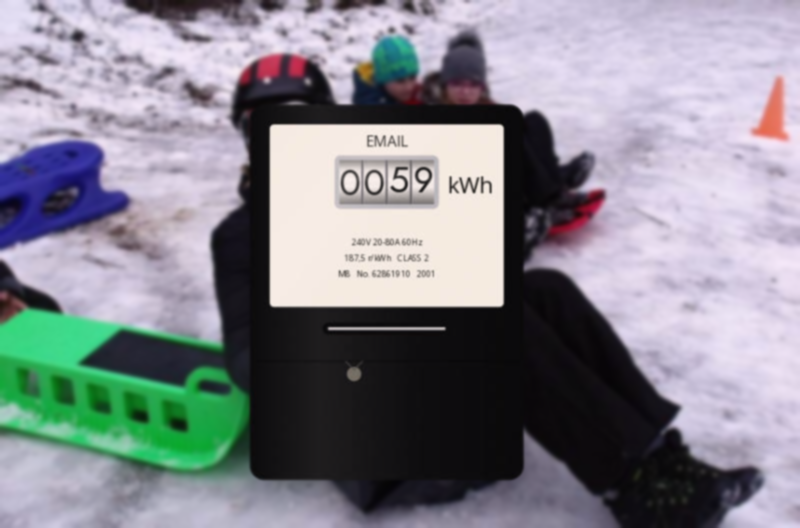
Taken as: {"value": 59, "unit": "kWh"}
